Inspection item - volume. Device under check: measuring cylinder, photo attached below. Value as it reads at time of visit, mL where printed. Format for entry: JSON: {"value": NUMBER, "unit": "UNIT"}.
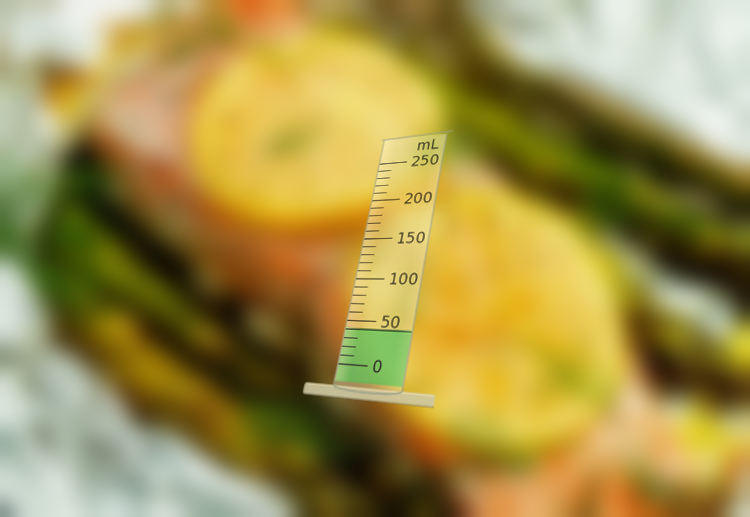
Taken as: {"value": 40, "unit": "mL"}
